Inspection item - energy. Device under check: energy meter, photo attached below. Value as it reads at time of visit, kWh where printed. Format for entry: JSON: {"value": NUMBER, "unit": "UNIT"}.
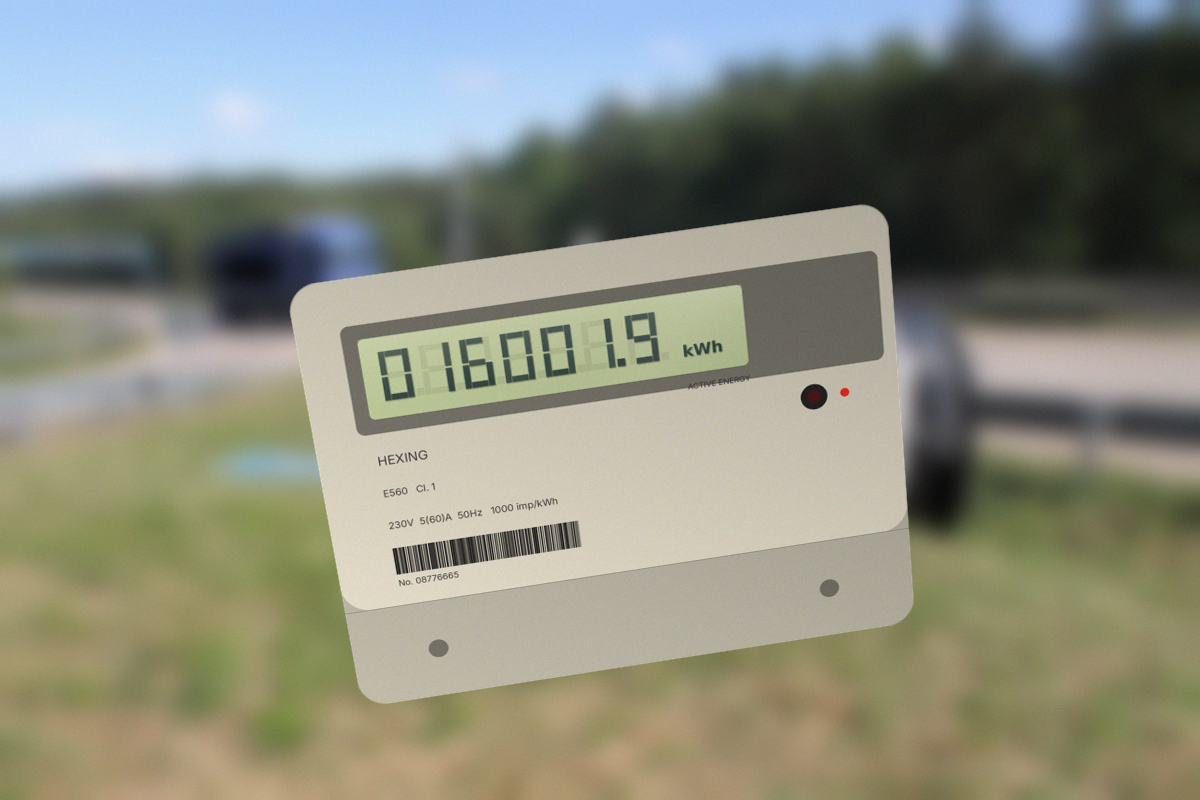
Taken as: {"value": 16001.9, "unit": "kWh"}
